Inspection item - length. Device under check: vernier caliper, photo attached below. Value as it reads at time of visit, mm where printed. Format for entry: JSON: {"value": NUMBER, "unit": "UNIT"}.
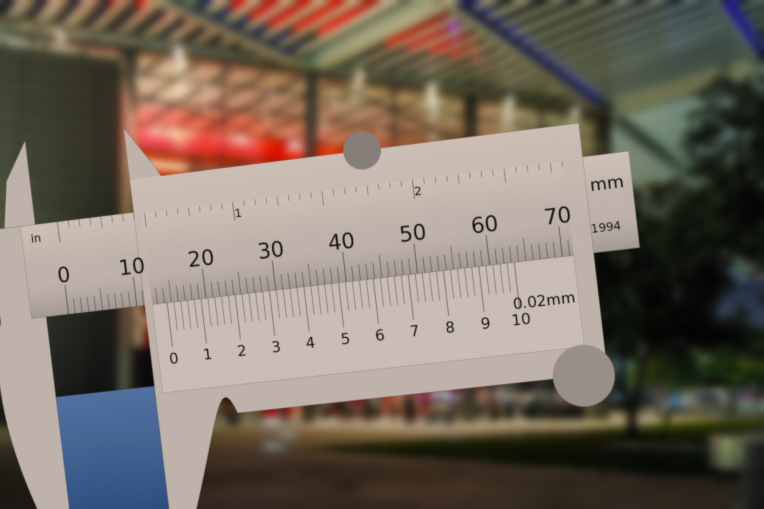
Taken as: {"value": 14.4, "unit": "mm"}
